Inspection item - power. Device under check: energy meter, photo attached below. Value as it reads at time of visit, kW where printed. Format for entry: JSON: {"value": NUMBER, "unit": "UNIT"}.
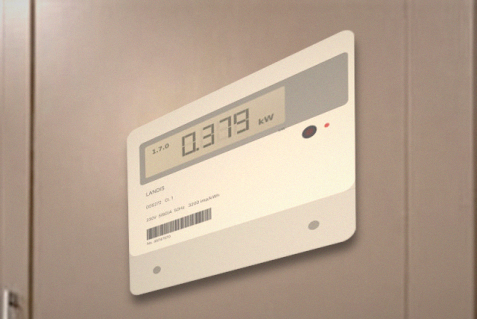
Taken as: {"value": 0.379, "unit": "kW"}
